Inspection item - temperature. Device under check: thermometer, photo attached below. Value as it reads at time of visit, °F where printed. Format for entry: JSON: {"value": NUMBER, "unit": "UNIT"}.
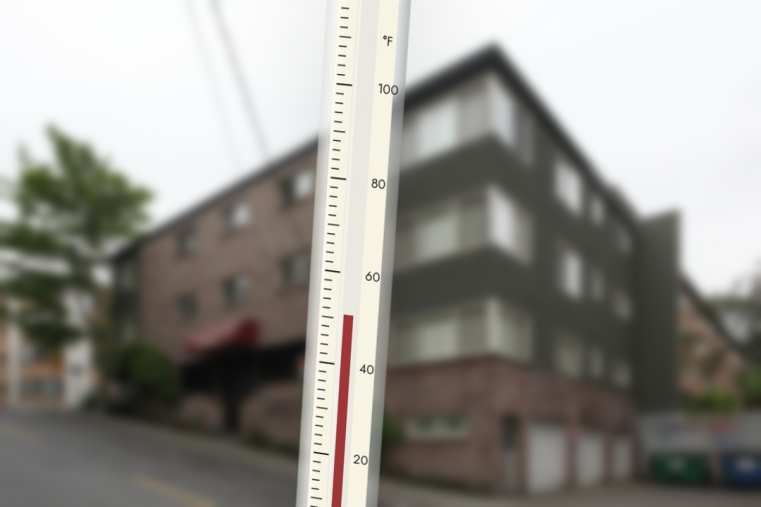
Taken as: {"value": 51, "unit": "°F"}
